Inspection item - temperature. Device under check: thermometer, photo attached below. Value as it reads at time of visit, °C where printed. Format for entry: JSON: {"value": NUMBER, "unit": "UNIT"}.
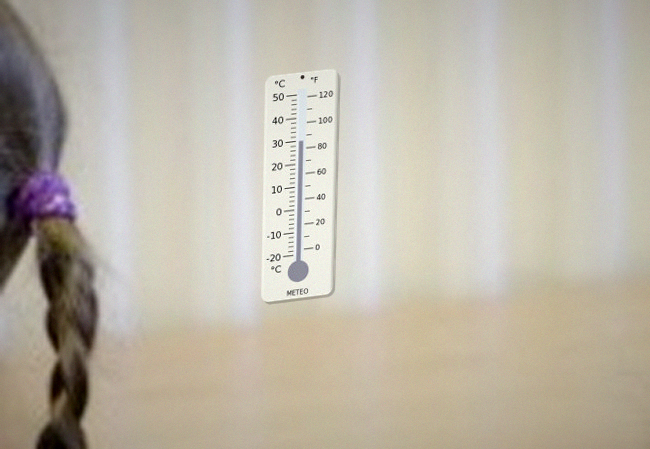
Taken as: {"value": 30, "unit": "°C"}
